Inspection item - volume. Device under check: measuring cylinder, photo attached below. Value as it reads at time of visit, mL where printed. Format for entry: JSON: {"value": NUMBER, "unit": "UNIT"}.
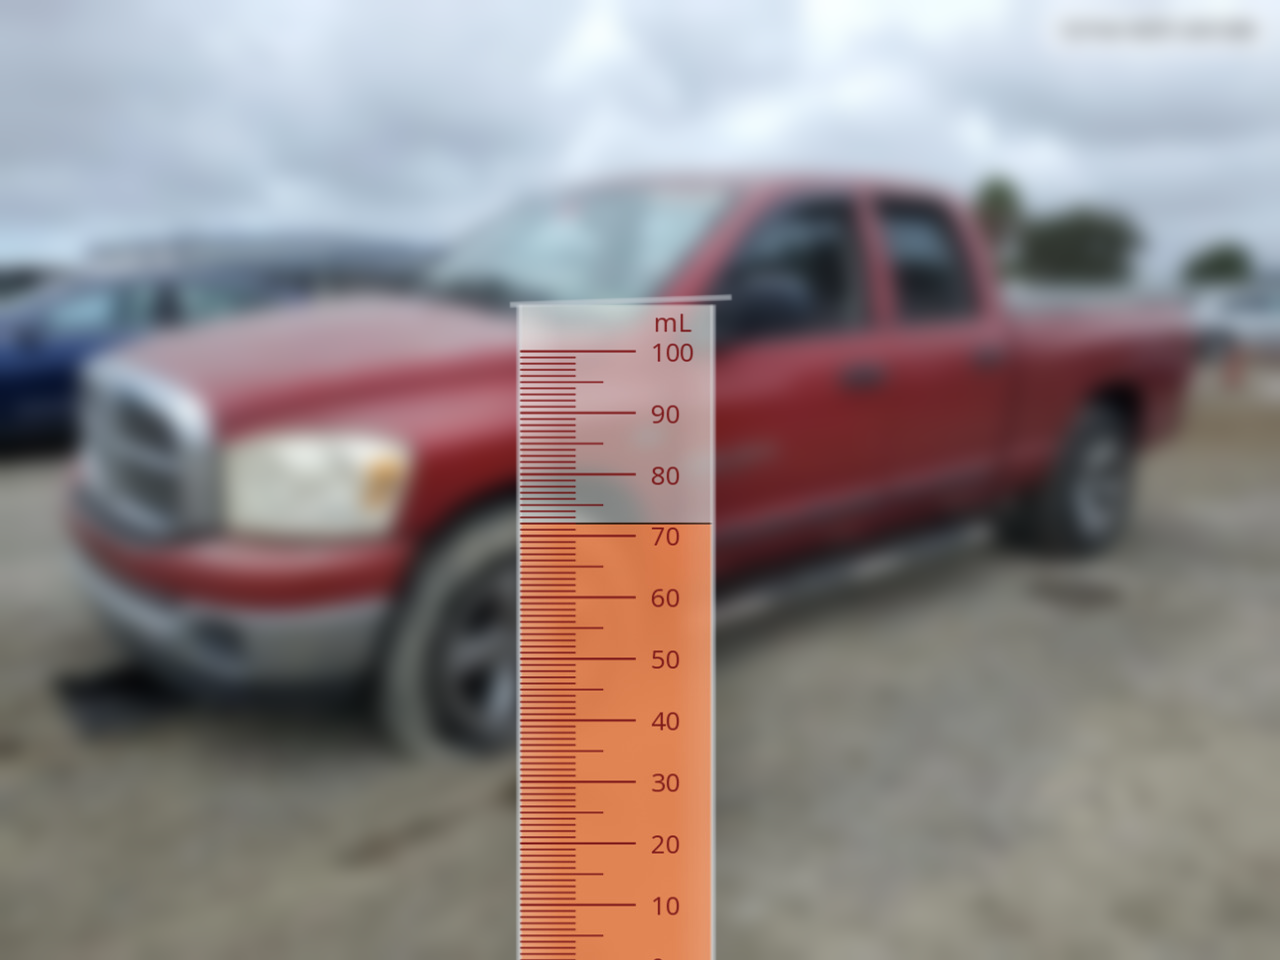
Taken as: {"value": 72, "unit": "mL"}
